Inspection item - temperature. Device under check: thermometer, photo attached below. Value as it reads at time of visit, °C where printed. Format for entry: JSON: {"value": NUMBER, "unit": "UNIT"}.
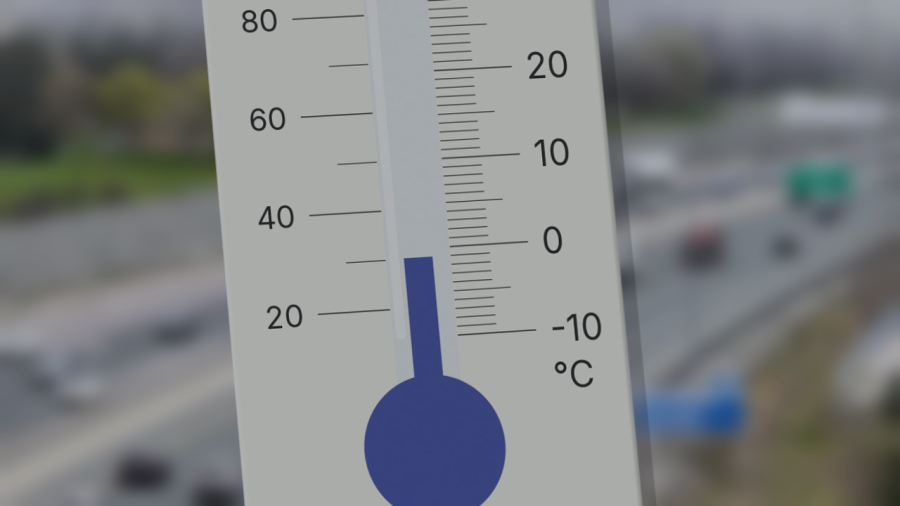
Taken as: {"value": -1, "unit": "°C"}
